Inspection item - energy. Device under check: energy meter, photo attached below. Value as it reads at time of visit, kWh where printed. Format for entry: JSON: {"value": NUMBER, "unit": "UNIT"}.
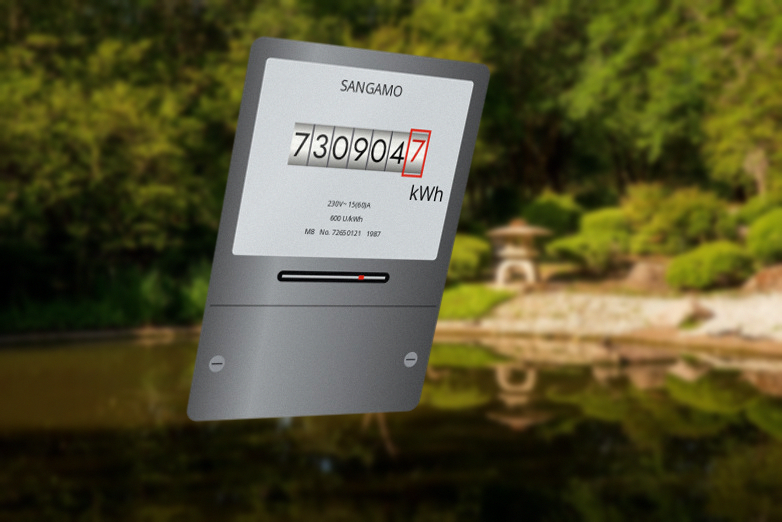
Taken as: {"value": 730904.7, "unit": "kWh"}
